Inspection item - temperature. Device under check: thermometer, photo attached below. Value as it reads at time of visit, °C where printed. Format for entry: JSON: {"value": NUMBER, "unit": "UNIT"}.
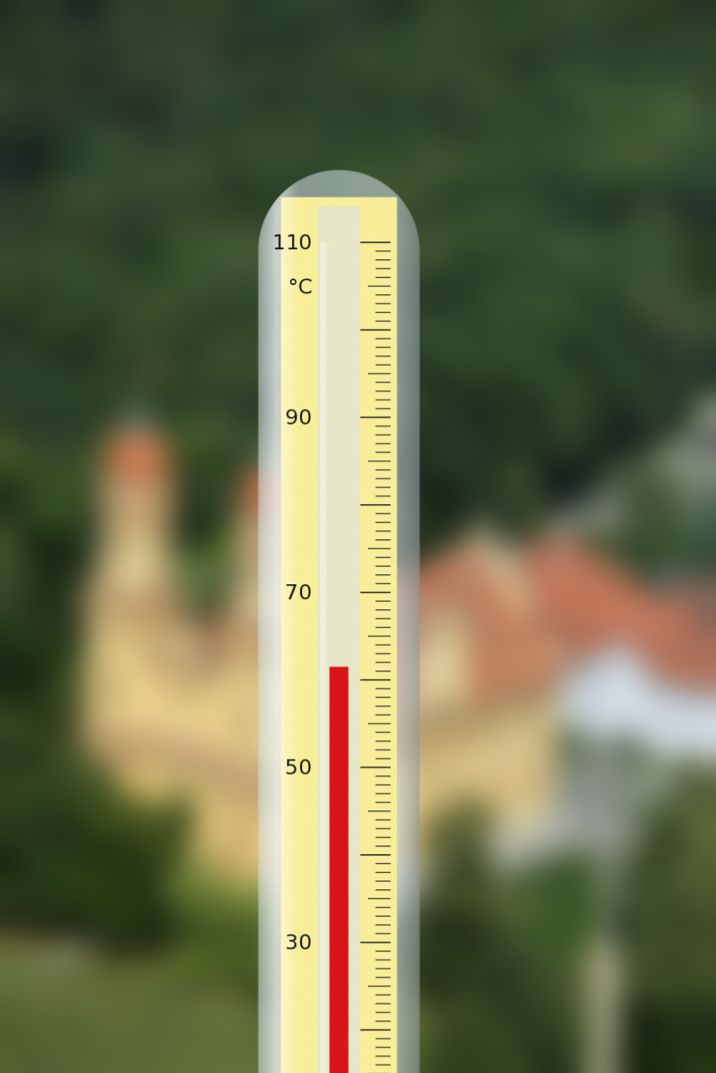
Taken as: {"value": 61.5, "unit": "°C"}
